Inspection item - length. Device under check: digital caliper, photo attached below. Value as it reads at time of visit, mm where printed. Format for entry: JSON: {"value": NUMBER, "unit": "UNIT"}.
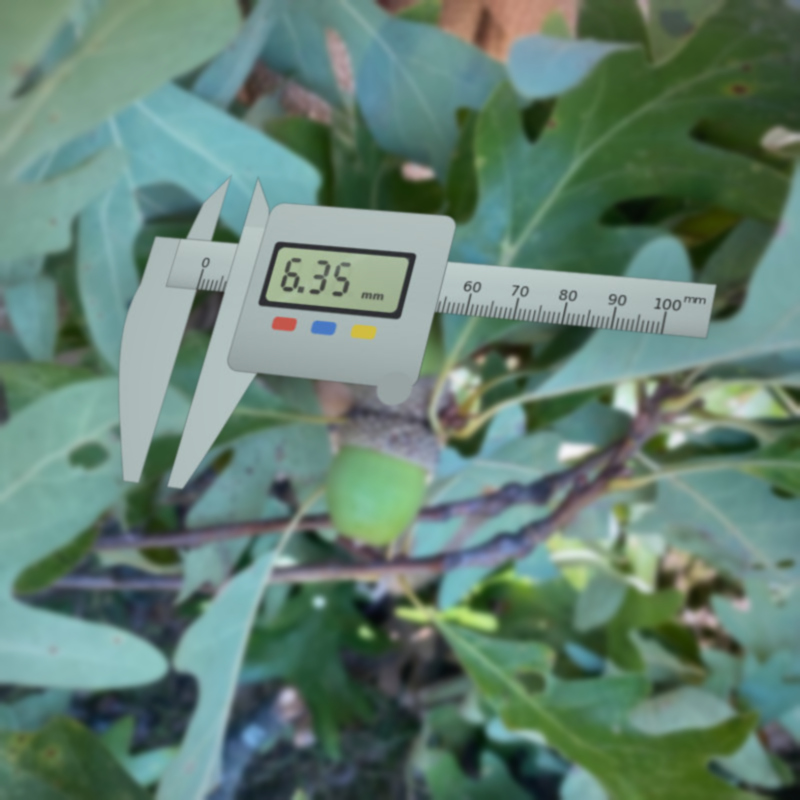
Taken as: {"value": 6.35, "unit": "mm"}
